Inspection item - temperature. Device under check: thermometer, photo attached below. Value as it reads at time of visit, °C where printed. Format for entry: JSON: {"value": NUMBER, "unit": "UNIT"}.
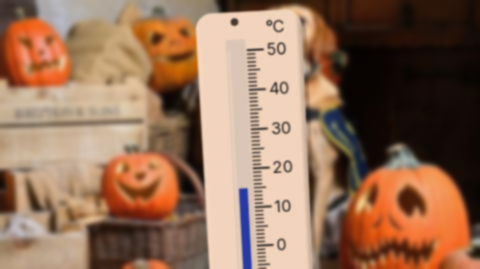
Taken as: {"value": 15, "unit": "°C"}
